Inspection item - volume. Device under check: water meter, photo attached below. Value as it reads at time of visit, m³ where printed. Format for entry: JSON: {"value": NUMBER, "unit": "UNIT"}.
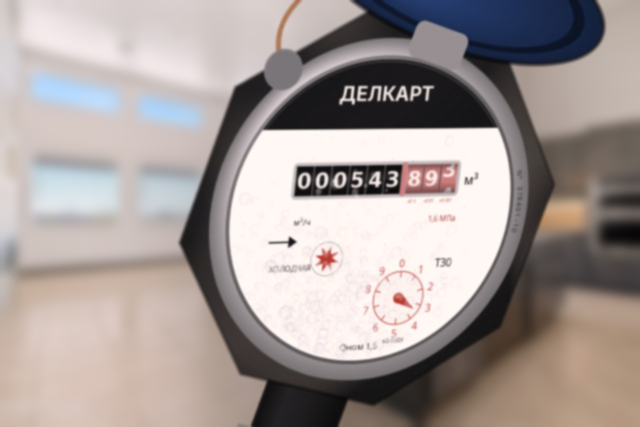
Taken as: {"value": 543.8933, "unit": "m³"}
